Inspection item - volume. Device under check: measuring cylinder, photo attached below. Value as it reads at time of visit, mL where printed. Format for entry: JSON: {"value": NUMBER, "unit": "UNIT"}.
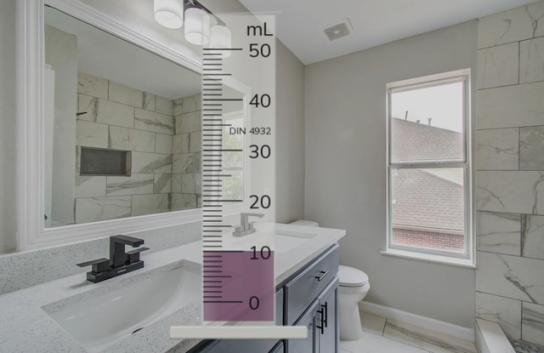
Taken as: {"value": 10, "unit": "mL"}
